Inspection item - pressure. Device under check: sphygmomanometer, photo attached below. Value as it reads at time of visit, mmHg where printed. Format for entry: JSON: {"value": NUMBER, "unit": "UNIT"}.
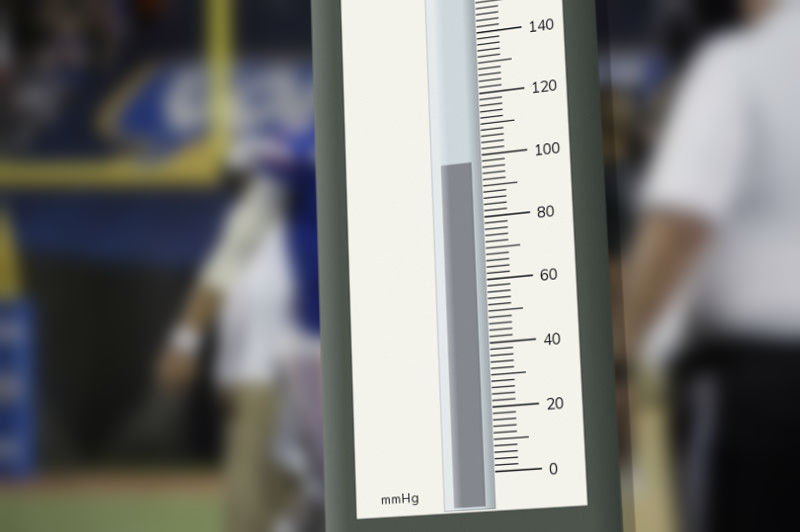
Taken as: {"value": 98, "unit": "mmHg"}
